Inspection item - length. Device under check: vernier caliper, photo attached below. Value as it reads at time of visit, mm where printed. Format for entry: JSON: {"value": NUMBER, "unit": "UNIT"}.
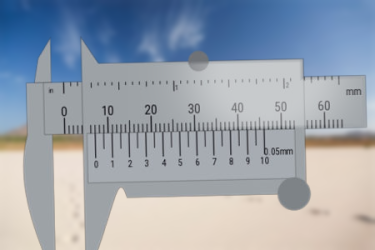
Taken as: {"value": 7.0, "unit": "mm"}
